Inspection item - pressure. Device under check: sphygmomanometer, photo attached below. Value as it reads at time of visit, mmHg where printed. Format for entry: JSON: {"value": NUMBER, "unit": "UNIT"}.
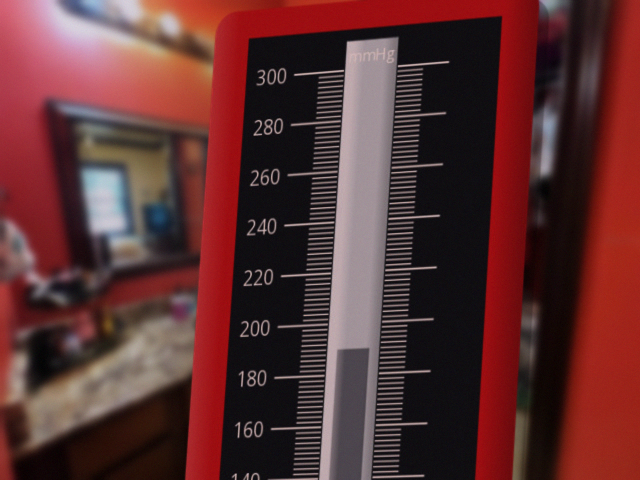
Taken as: {"value": 190, "unit": "mmHg"}
